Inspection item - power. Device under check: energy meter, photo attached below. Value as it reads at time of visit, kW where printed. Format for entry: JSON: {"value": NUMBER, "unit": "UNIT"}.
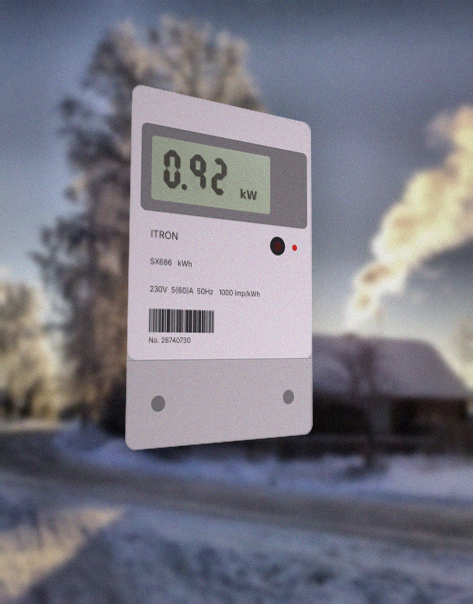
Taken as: {"value": 0.92, "unit": "kW"}
